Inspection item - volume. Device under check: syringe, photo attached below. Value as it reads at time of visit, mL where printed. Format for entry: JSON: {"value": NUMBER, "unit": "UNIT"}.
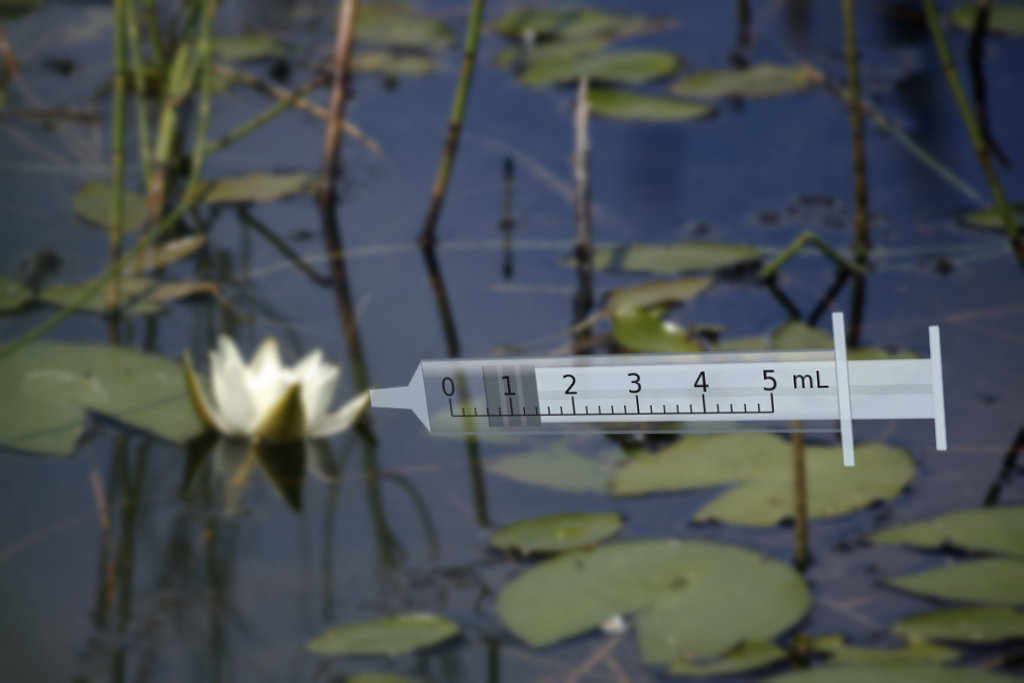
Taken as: {"value": 0.6, "unit": "mL"}
